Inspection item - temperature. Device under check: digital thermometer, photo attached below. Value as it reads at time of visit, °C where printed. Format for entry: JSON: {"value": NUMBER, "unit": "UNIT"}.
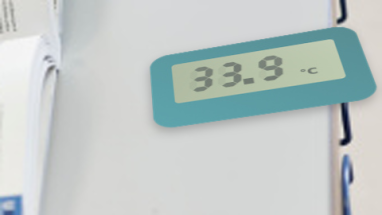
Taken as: {"value": 33.9, "unit": "°C"}
